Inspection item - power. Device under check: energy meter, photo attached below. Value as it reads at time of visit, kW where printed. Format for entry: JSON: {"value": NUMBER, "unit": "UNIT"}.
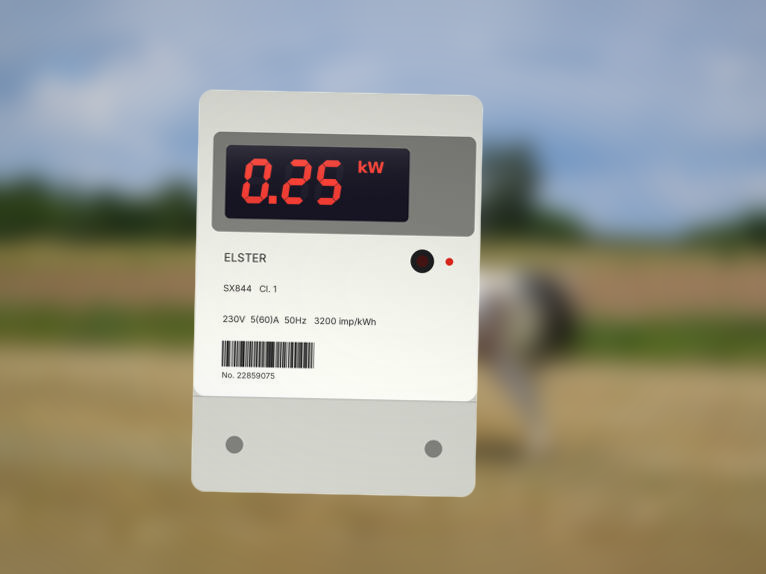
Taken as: {"value": 0.25, "unit": "kW"}
